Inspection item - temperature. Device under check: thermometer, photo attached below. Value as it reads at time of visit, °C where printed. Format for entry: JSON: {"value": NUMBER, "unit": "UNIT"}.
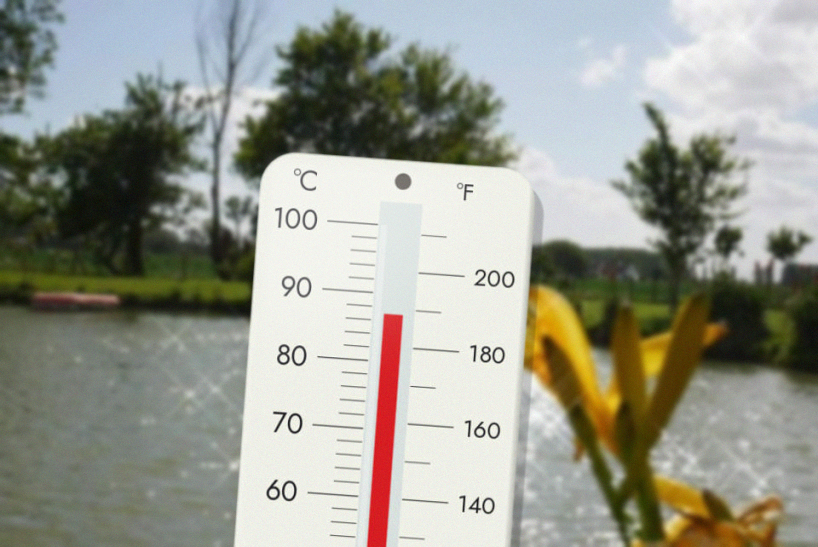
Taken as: {"value": 87, "unit": "°C"}
